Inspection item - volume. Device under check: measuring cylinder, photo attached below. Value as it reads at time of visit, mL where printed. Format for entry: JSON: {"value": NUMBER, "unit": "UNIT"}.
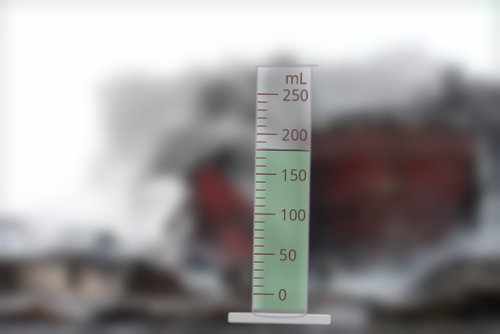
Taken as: {"value": 180, "unit": "mL"}
